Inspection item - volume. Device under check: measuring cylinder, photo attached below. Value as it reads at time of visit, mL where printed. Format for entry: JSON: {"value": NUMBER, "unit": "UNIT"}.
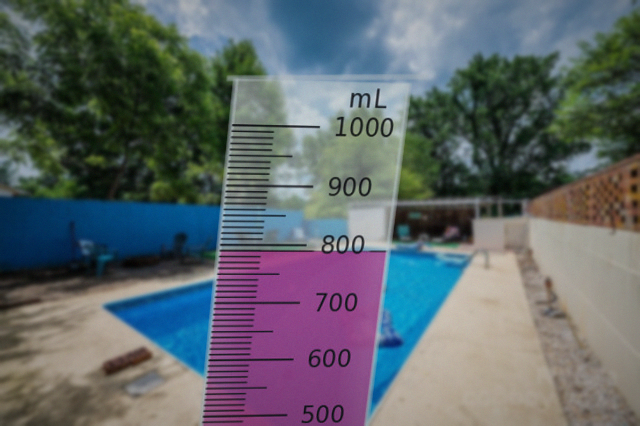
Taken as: {"value": 790, "unit": "mL"}
